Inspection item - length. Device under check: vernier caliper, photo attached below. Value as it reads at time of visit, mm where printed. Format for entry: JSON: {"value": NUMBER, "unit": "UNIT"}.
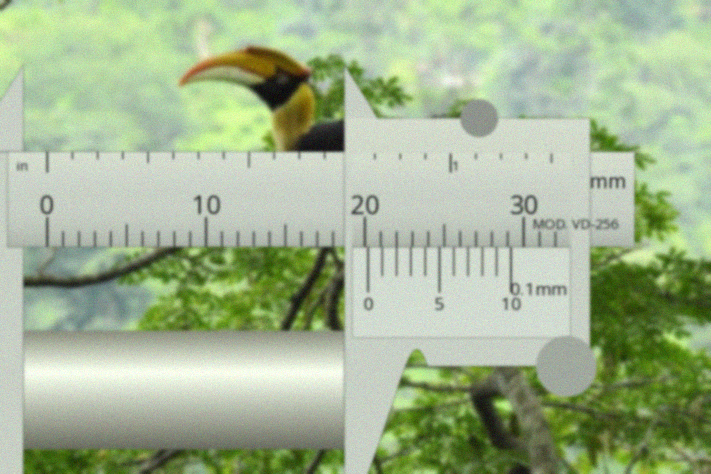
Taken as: {"value": 20.2, "unit": "mm"}
